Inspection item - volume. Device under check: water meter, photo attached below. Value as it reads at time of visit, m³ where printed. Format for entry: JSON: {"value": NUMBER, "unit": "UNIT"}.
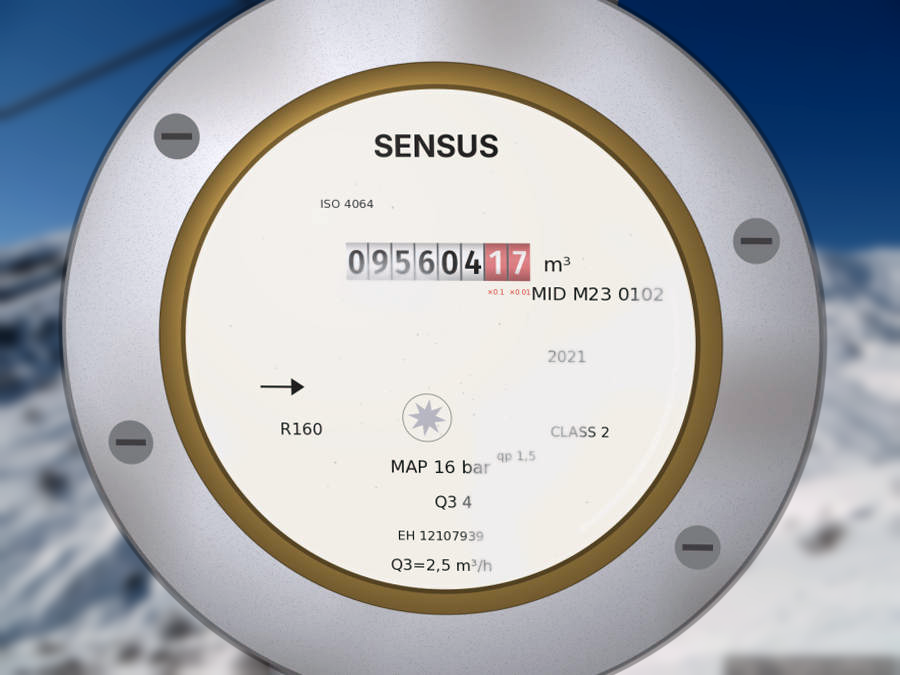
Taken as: {"value": 95604.17, "unit": "m³"}
